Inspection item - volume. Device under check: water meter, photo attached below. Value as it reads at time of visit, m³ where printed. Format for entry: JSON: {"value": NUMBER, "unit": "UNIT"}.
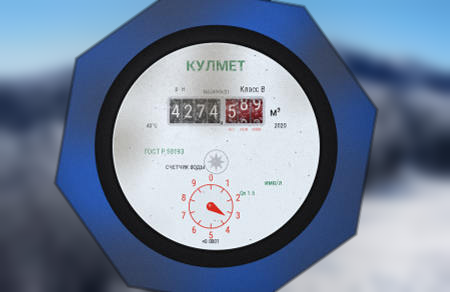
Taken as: {"value": 4274.5893, "unit": "m³"}
